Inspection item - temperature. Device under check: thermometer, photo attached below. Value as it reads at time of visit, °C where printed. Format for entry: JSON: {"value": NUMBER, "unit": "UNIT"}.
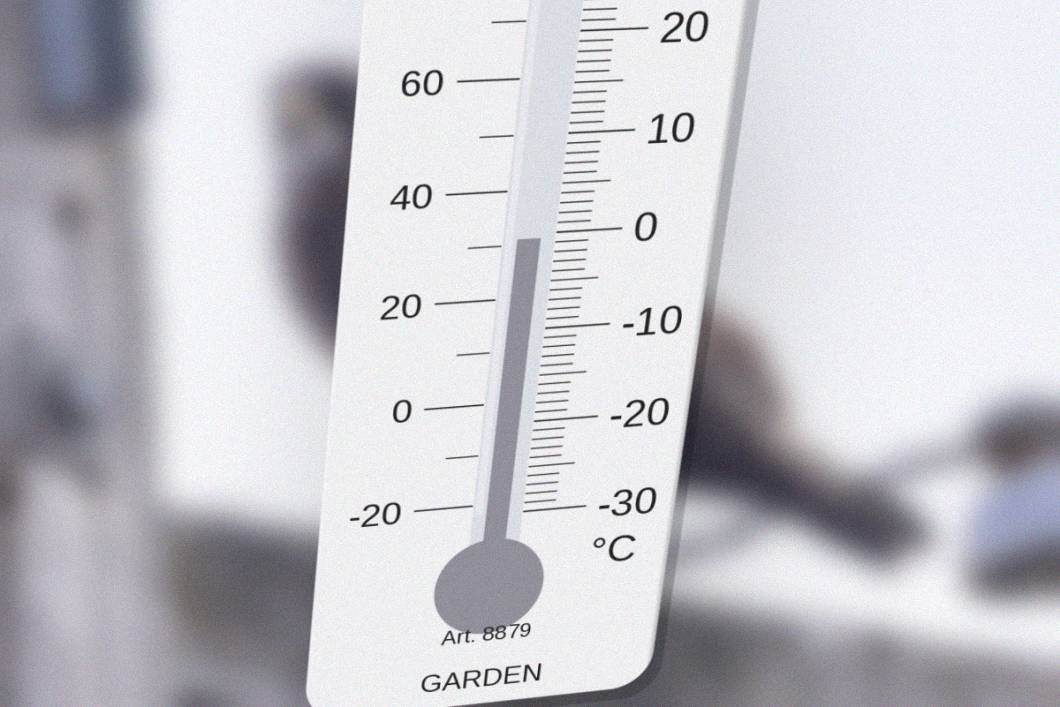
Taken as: {"value": -0.5, "unit": "°C"}
